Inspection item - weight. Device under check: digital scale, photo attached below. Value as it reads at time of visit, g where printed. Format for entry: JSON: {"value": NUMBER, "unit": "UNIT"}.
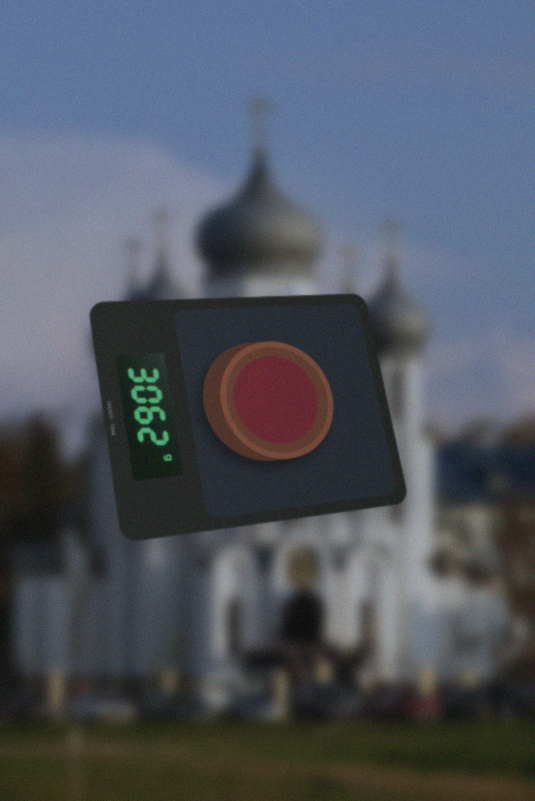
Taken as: {"value": 3062, "unit": "g"}
